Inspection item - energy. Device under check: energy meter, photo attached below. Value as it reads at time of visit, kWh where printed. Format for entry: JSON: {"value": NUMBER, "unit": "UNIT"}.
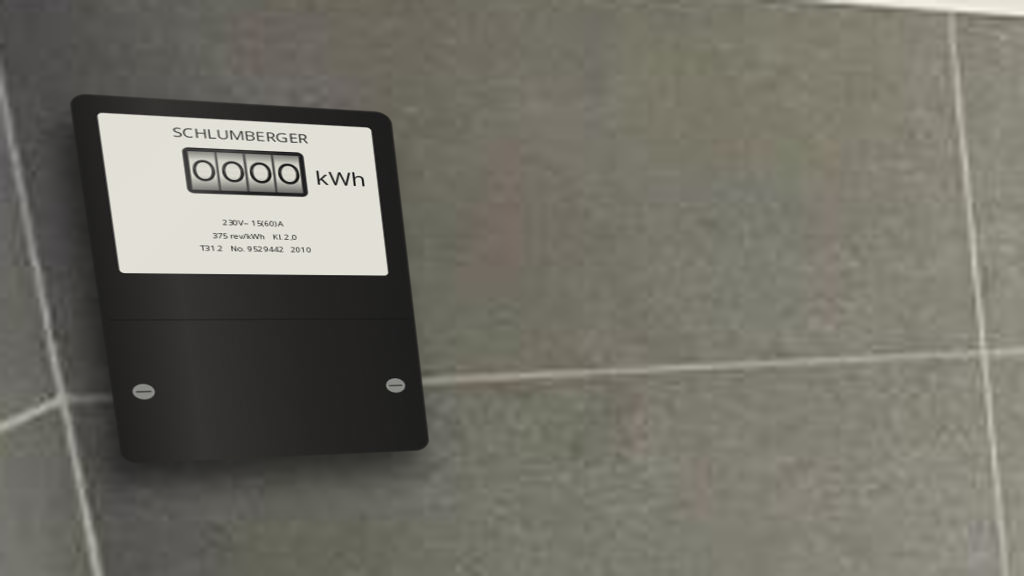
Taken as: {"value": 0, "unit": "kWh"}
